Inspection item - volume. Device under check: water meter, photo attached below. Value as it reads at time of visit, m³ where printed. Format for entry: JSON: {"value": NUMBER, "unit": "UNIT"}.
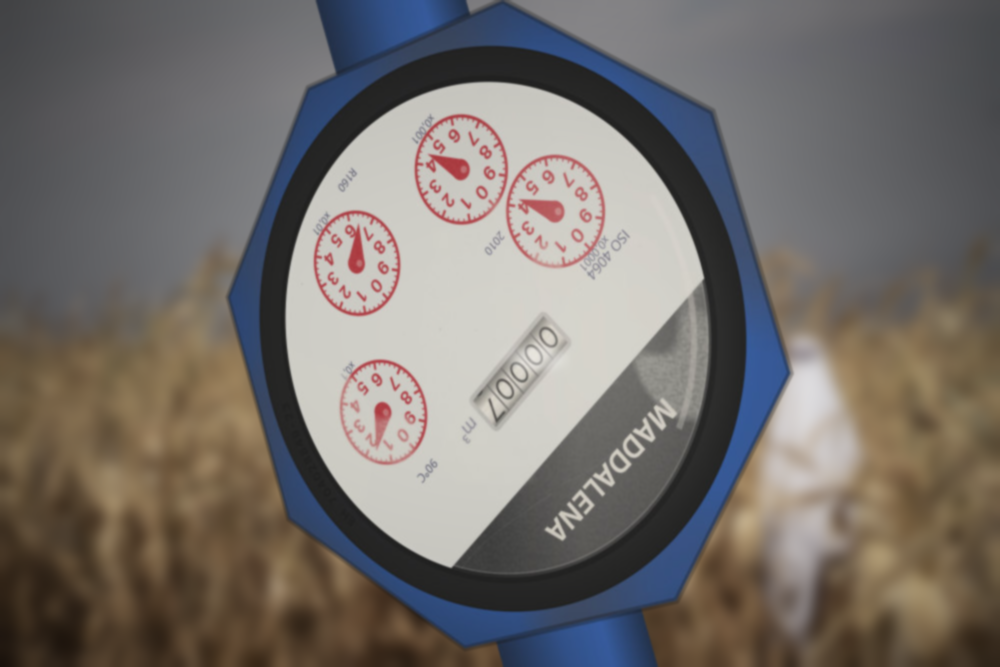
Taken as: {"value": 7.1644, "unit": "m³"}
